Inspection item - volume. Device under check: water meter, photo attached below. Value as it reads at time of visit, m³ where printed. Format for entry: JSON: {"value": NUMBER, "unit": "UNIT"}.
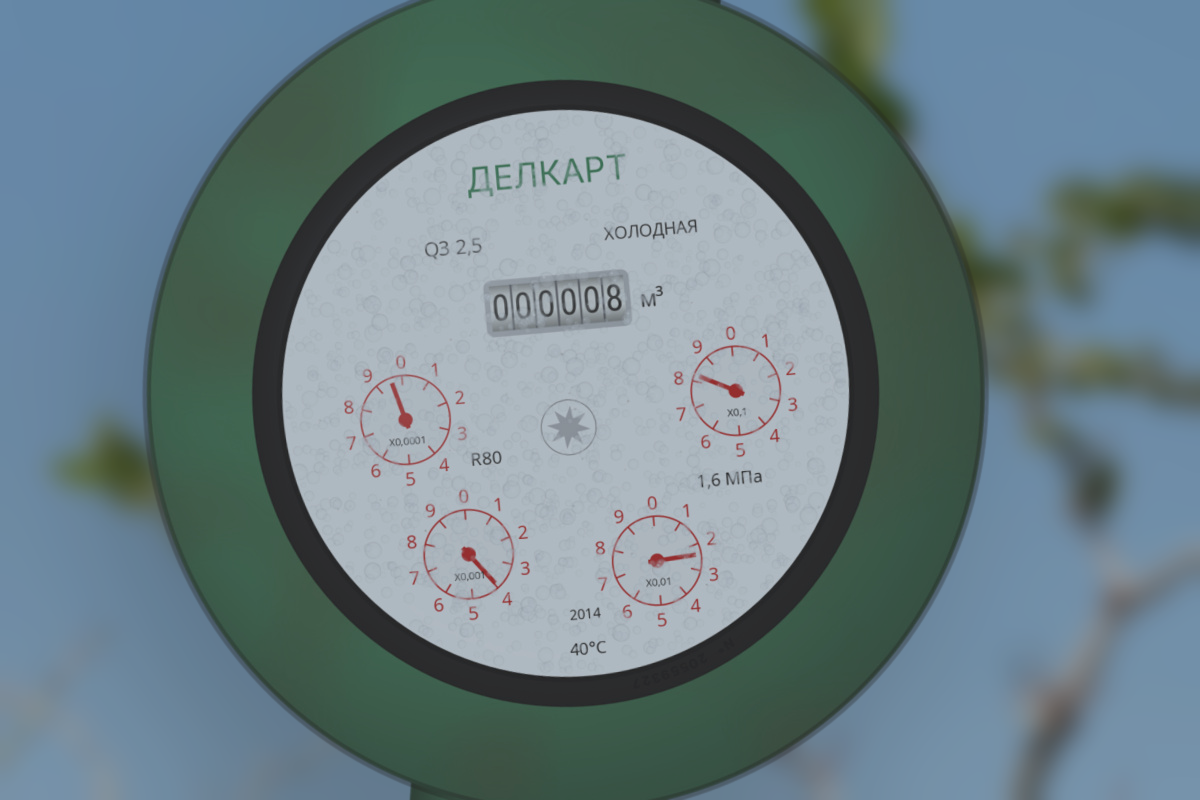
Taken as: {"value": 8.8239, "unit": "m³"}
